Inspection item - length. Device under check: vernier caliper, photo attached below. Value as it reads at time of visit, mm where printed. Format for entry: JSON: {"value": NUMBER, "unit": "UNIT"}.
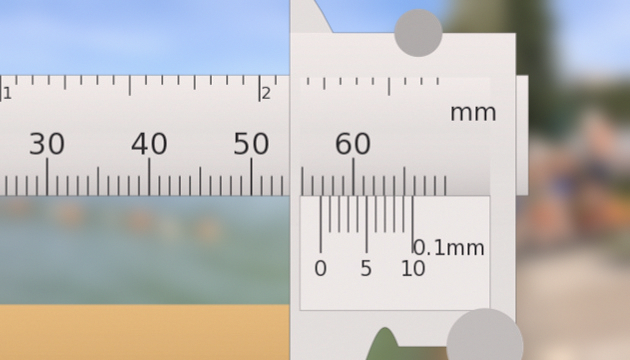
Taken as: {"value": 56.8, "unit": "mm"}
